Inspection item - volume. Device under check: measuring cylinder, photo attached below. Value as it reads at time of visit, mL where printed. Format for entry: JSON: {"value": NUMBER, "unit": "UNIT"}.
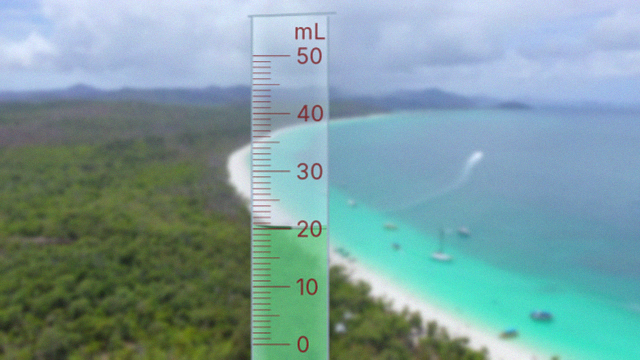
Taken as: {"value": 20, "unit": "mL"}
